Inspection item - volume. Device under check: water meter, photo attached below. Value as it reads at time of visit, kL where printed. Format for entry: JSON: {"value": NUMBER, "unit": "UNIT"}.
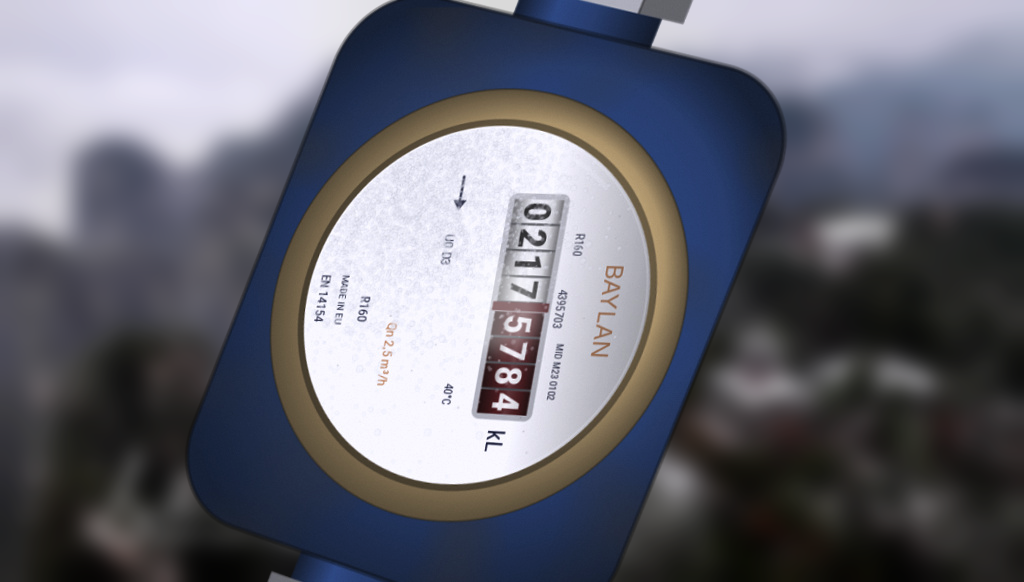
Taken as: {"value": 217.5784, "unit": "kL"}
